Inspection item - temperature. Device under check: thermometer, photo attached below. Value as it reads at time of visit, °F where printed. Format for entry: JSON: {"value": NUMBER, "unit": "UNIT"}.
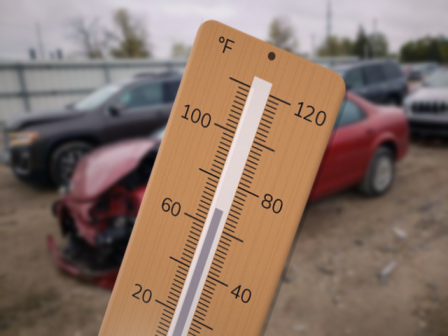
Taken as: {"value": 68, "unit": "°F"}
